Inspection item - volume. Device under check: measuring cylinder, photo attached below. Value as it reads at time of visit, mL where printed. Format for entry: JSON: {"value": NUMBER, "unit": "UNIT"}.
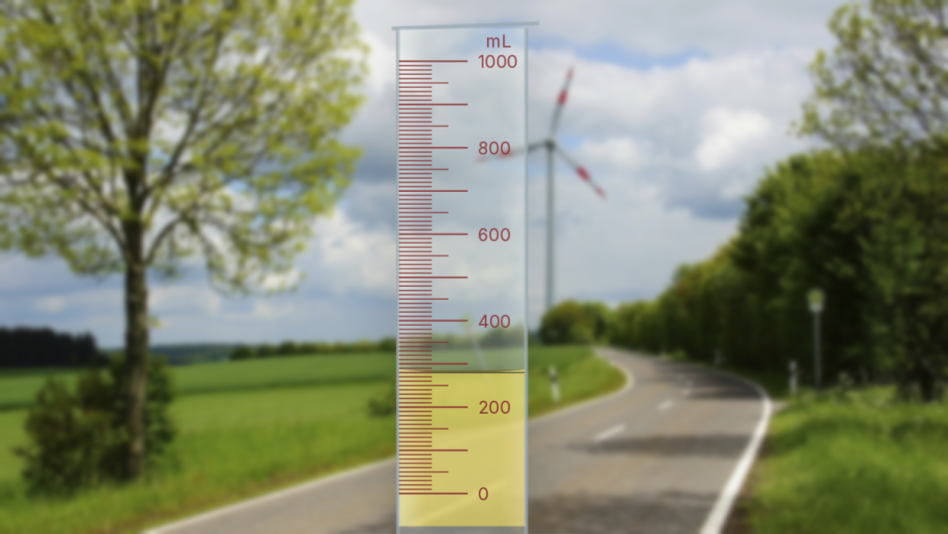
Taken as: {"value": 280, "unit": "mL"}
